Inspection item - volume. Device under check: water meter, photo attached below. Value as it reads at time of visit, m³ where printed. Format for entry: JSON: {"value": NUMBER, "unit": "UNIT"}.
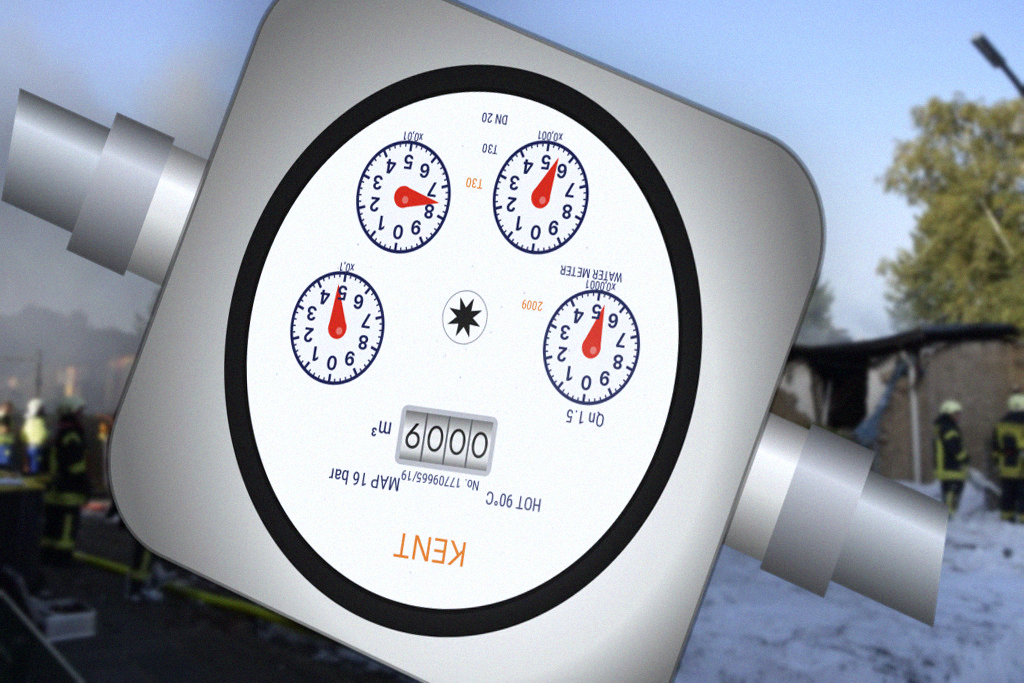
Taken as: {"value": 9.4755, "unit": "m³"}
